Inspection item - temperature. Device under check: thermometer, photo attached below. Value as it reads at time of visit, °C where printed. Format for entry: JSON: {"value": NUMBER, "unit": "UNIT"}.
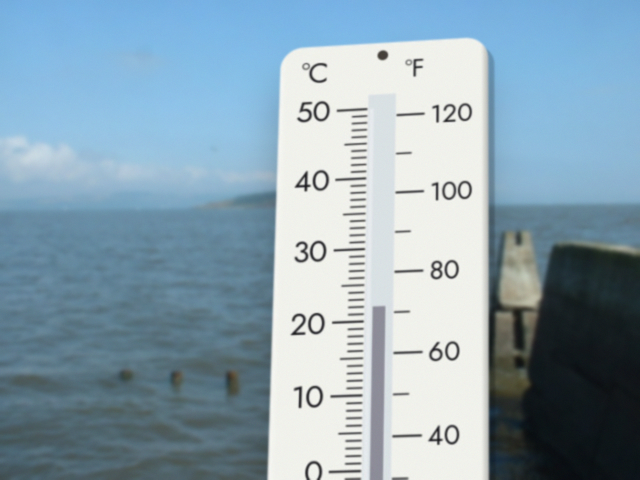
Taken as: {"value": 22, "unit": "°C"}
